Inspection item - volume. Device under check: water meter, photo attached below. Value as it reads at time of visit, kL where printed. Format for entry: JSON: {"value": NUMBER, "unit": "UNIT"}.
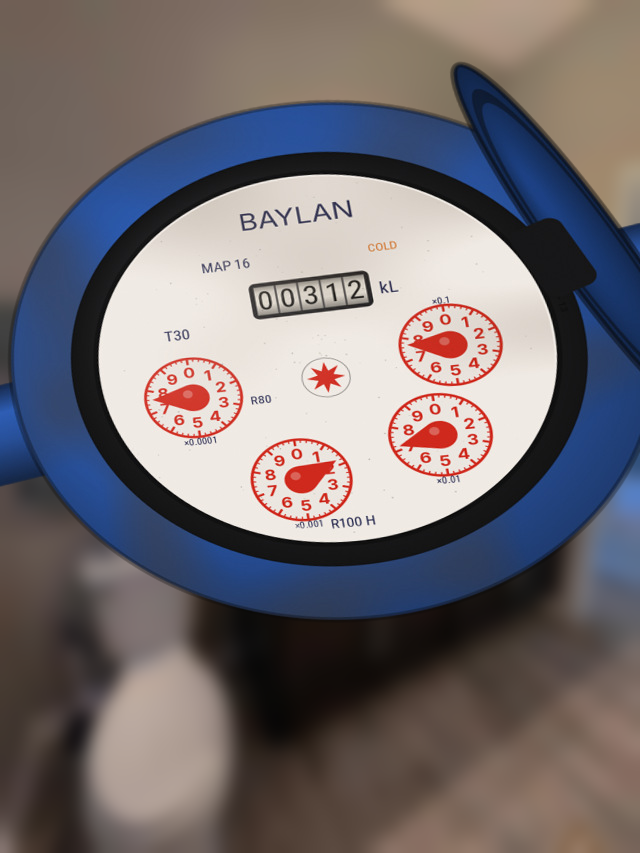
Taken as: {"value": 312.7717, "unit": "kL"}
